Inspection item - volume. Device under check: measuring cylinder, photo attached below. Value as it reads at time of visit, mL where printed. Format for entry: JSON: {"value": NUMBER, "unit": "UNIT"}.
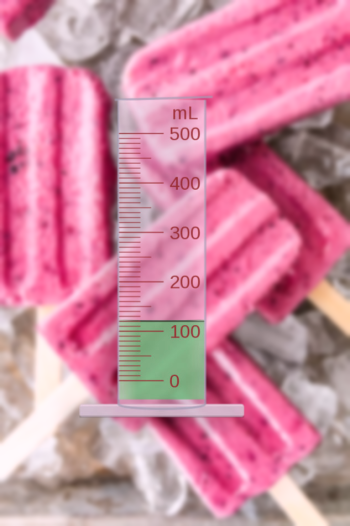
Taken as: {"value": 120, "unit": "mL"}
